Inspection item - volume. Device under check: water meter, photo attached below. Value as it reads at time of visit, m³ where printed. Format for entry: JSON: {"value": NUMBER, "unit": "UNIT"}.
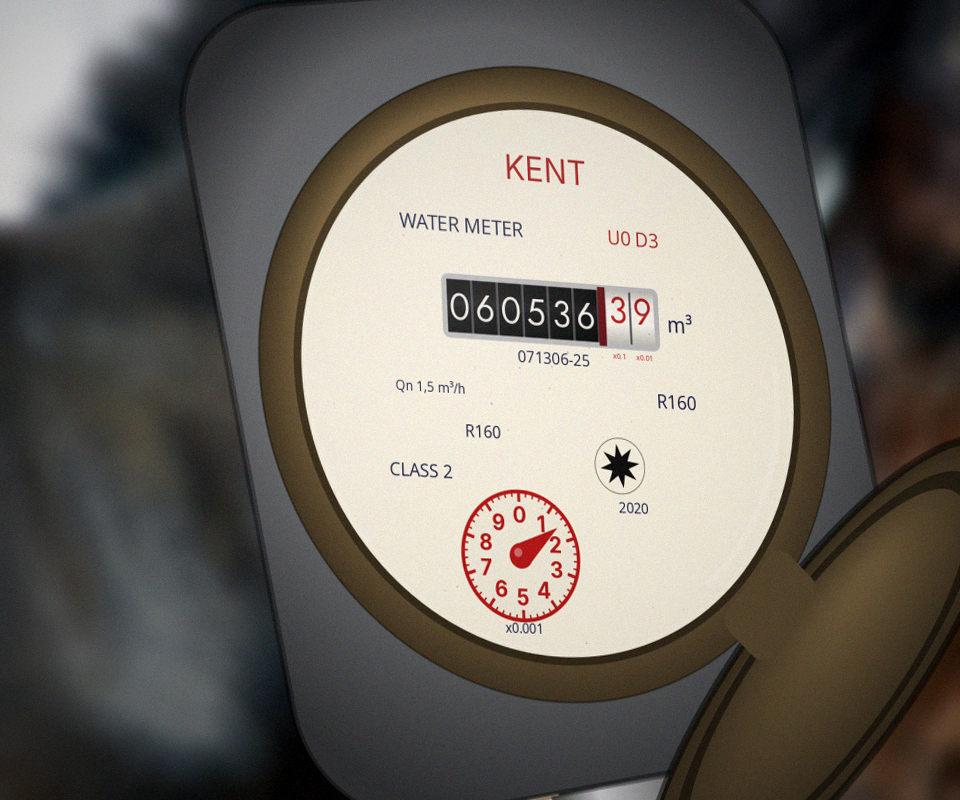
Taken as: {"value": 60536.391, "unit": "m³"}
